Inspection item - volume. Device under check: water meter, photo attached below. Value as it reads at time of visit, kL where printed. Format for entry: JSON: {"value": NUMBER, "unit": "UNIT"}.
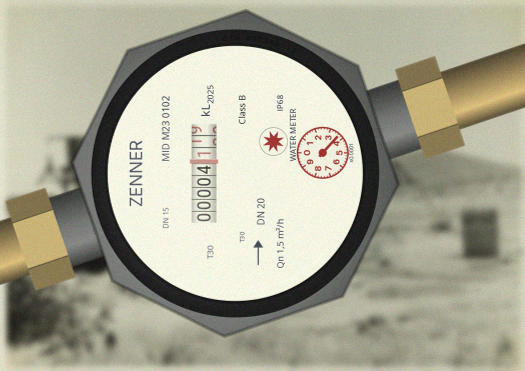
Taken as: {"value": 4.1193, "unit": "kL"}
